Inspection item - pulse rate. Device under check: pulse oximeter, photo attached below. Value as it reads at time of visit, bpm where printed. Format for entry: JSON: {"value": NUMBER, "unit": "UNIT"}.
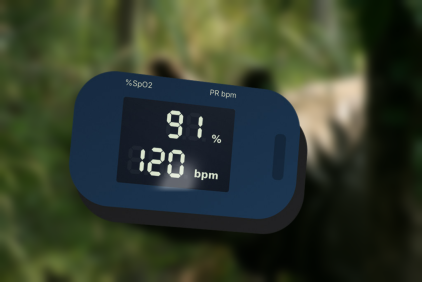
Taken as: {"value": 120, "unit": "bpm"}
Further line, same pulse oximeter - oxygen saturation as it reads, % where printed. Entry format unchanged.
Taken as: {"value": 91, "unit": "%"}
